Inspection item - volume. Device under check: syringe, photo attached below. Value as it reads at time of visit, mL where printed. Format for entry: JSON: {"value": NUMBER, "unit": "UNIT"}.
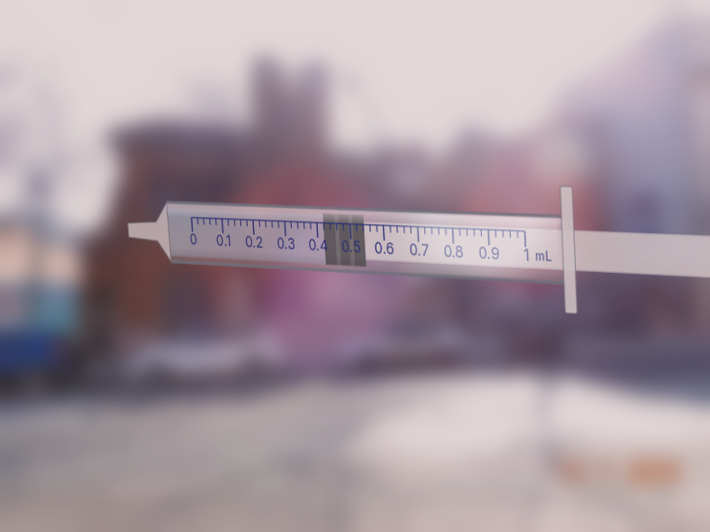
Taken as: {"value": 0.42, "unit": "mL"}
